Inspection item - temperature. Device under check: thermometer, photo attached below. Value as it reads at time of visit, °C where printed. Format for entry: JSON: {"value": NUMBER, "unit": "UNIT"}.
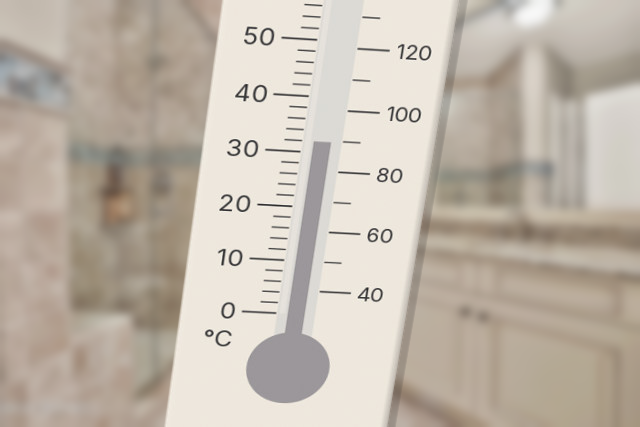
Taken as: {"value": 32, "unit": "°C"}
